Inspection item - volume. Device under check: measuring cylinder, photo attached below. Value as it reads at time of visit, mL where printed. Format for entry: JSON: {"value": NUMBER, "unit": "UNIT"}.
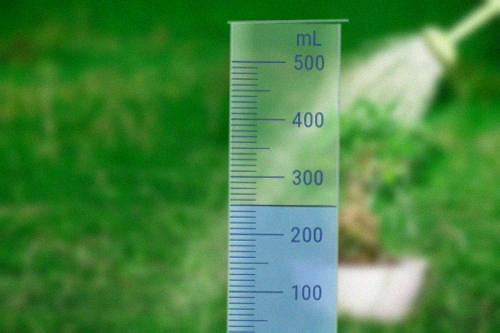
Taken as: {"value": 250, "unit": "mL"}
